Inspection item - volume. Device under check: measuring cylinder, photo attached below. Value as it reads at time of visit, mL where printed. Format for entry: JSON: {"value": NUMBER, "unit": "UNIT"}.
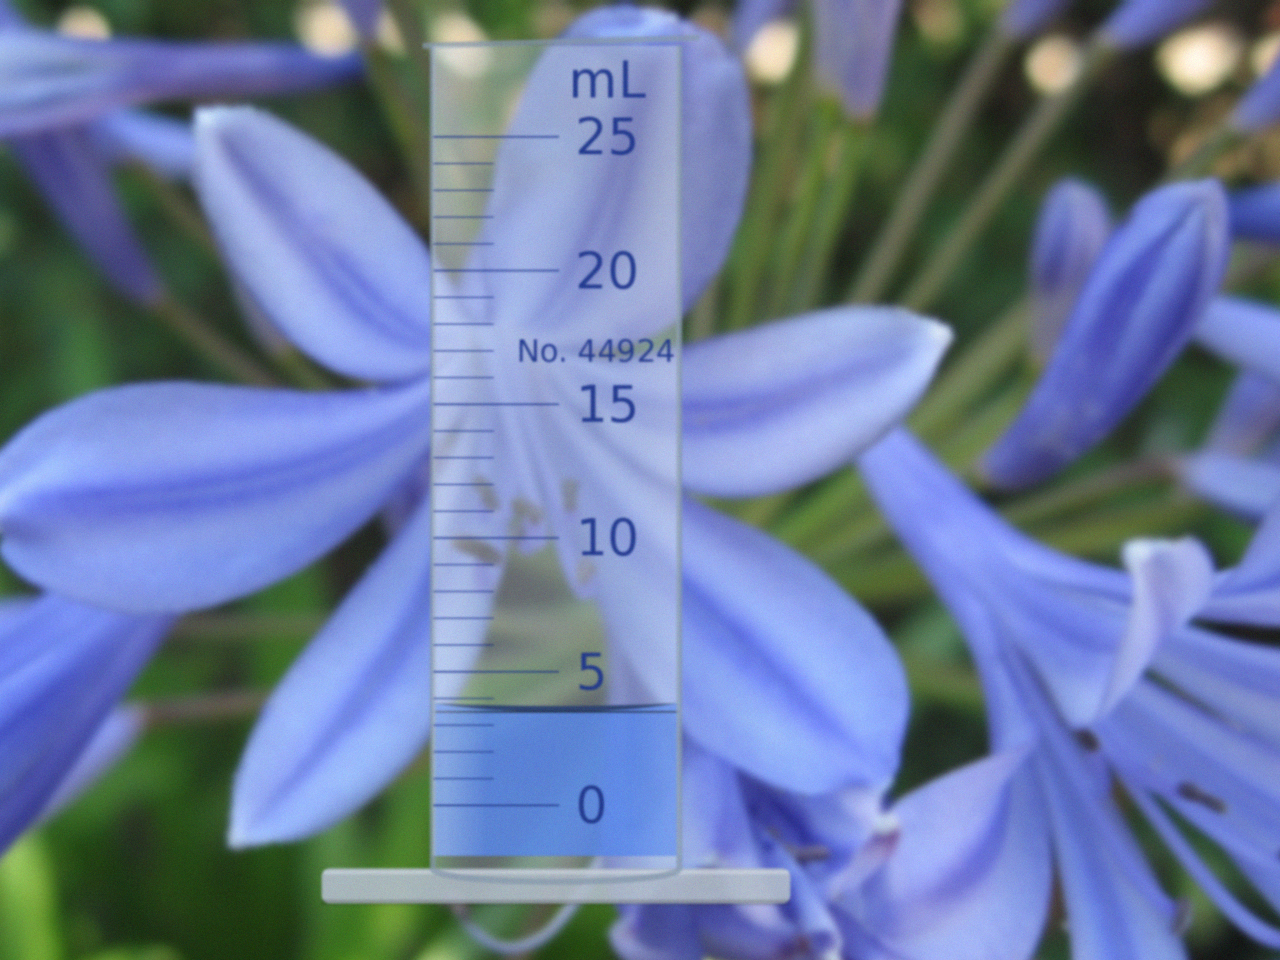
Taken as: {"value": 3.5, "unit": "mL"}
